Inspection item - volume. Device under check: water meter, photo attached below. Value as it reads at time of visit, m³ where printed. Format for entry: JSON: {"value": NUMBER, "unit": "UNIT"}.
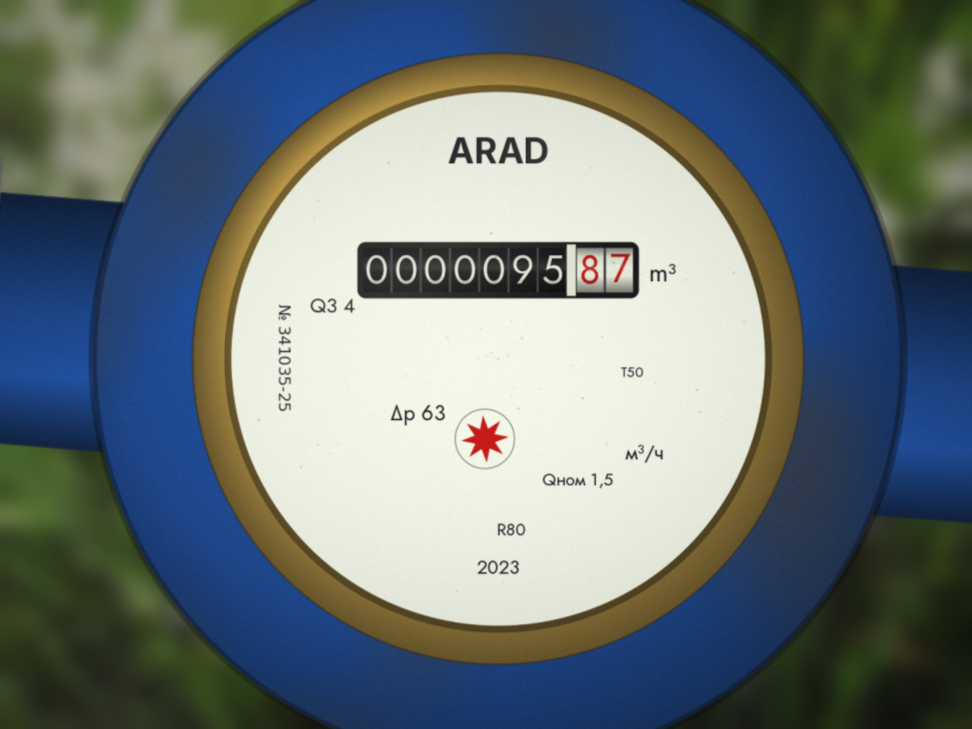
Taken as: {"value": 95.87, "unit": "m³"}
